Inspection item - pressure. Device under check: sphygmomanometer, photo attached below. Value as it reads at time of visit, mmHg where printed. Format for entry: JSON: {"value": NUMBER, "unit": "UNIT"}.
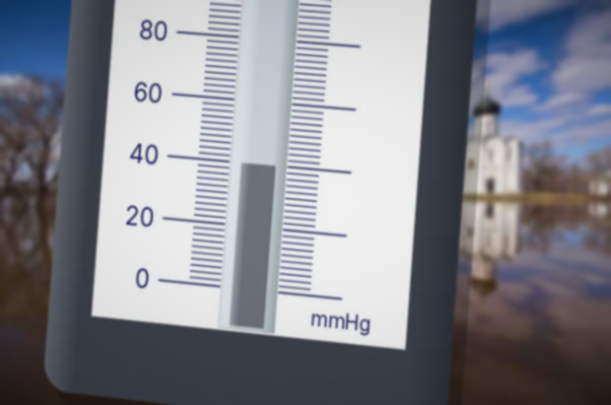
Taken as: {"value": 40, "unit": "mmHg"}
